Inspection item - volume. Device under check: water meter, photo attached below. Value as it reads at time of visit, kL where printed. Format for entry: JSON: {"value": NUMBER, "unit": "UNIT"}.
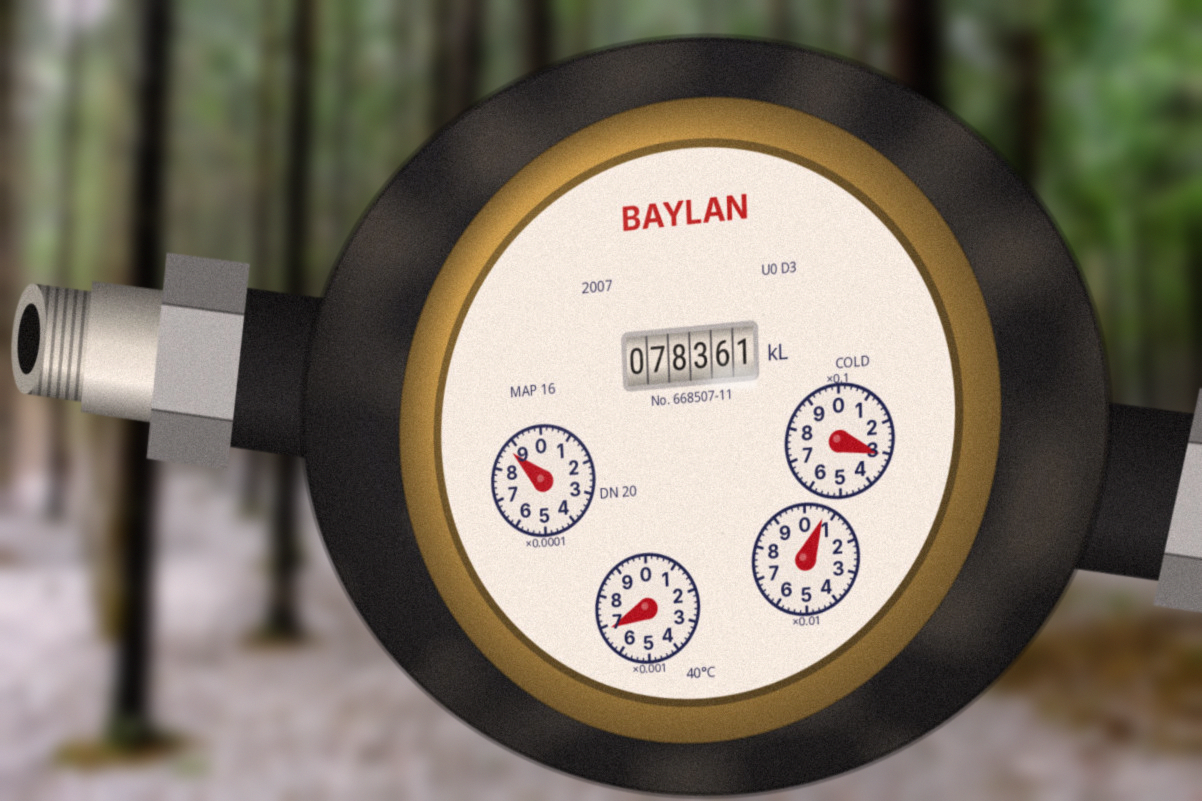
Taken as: {"value": 78361.3068, "unit": "kL"}
